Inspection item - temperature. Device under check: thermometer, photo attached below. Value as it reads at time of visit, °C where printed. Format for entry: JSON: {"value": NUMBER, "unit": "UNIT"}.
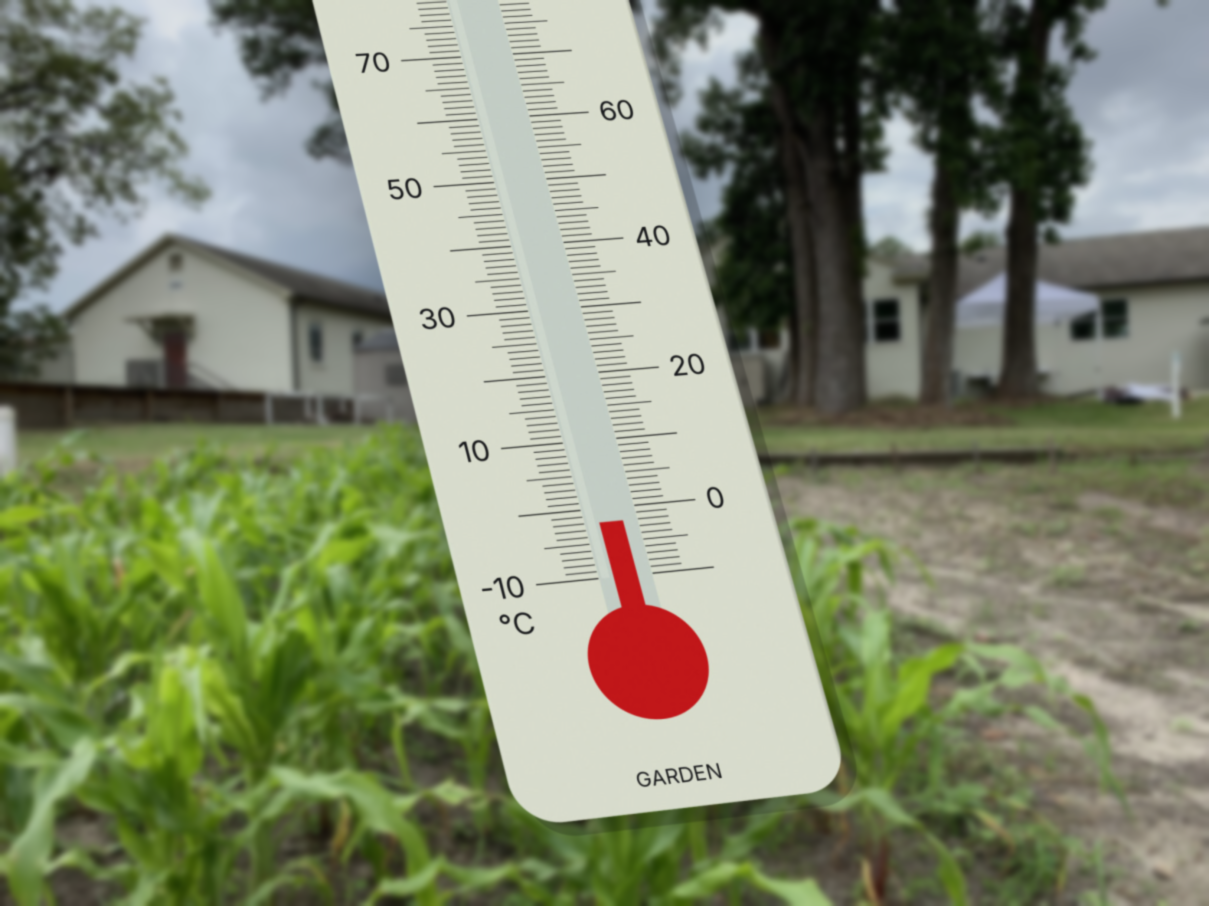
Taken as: {"value": -2, "unit": "°C"}
